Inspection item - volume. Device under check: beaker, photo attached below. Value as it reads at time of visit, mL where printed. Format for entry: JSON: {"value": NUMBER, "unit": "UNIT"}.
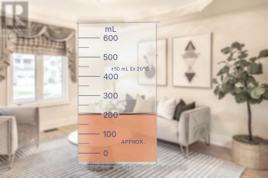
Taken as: {"value": 200, "unit": "mL"}
